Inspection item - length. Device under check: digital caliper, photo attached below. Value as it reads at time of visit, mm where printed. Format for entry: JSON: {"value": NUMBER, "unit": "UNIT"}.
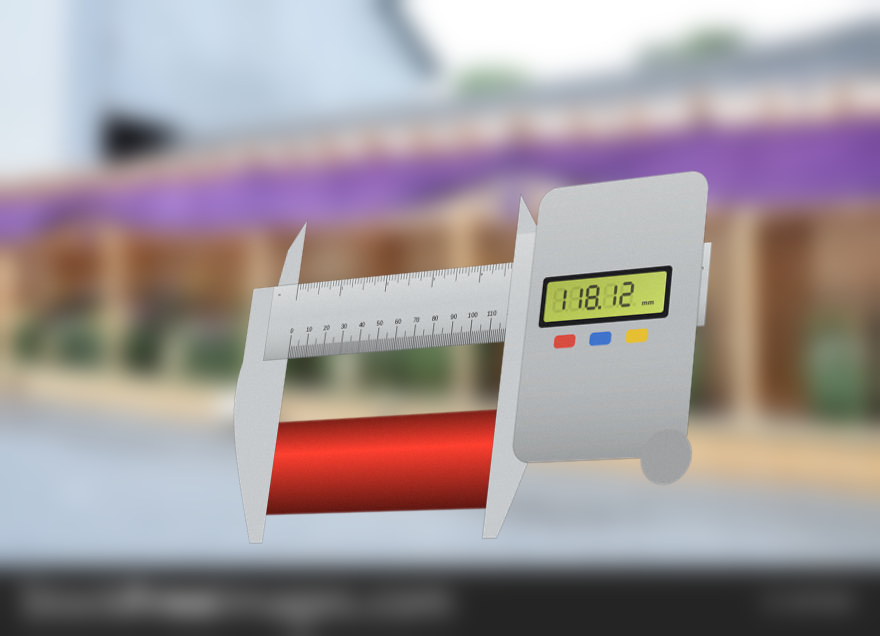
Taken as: {"value": 118.12, "unit": "mm"}
